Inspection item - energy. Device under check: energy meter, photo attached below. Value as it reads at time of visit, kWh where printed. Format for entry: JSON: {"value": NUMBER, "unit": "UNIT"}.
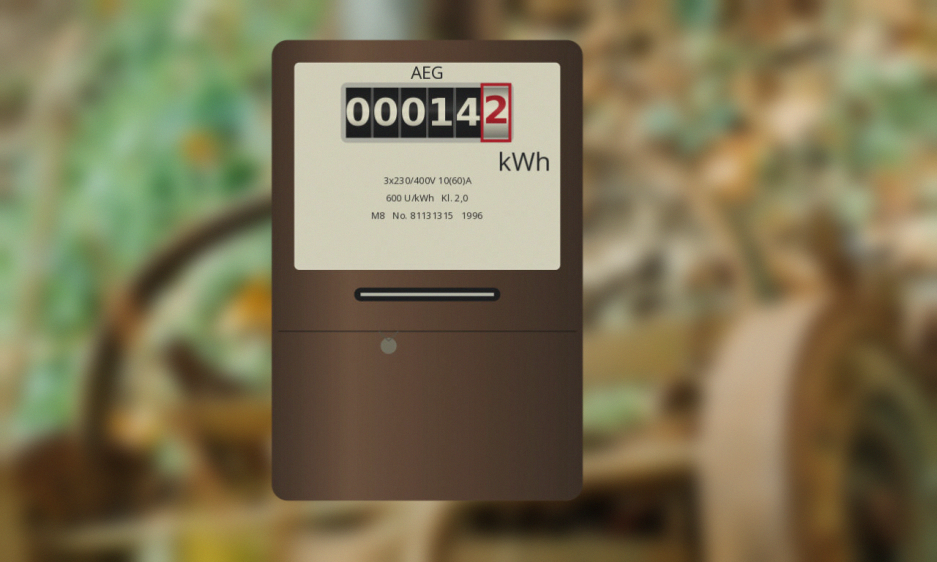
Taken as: {"value": 14.2, "unit": "kWh"}
